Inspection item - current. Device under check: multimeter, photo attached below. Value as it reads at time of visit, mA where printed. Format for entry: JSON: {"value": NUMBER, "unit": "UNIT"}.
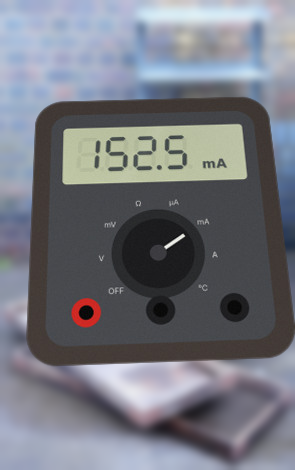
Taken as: {"value": 152.5, "unit": "mA"}
